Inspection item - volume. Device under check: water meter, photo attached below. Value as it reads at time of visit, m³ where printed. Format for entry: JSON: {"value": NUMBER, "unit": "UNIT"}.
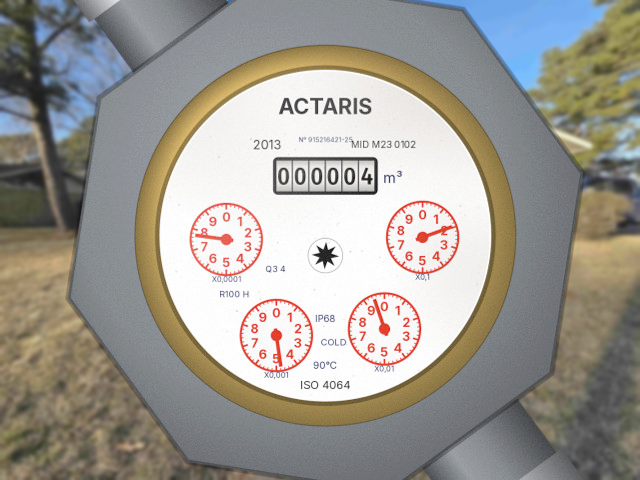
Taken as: {"value": 4.1947, "unit": "m³"}
